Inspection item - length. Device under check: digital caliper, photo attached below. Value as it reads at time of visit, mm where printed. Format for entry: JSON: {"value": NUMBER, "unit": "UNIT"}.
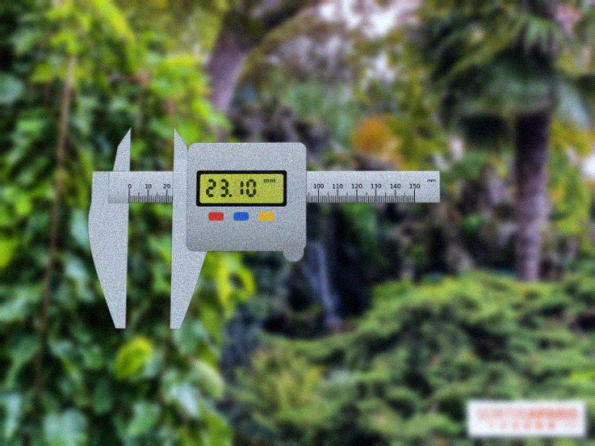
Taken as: {"value": 23.10, "unit": "mm"}
